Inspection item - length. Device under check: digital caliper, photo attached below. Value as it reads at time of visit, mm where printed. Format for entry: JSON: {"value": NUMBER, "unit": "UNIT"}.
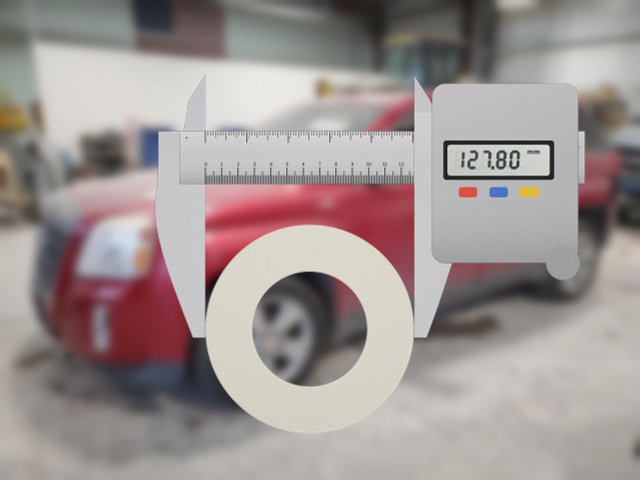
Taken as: {"value": 127.80, "unit": "mm"}
